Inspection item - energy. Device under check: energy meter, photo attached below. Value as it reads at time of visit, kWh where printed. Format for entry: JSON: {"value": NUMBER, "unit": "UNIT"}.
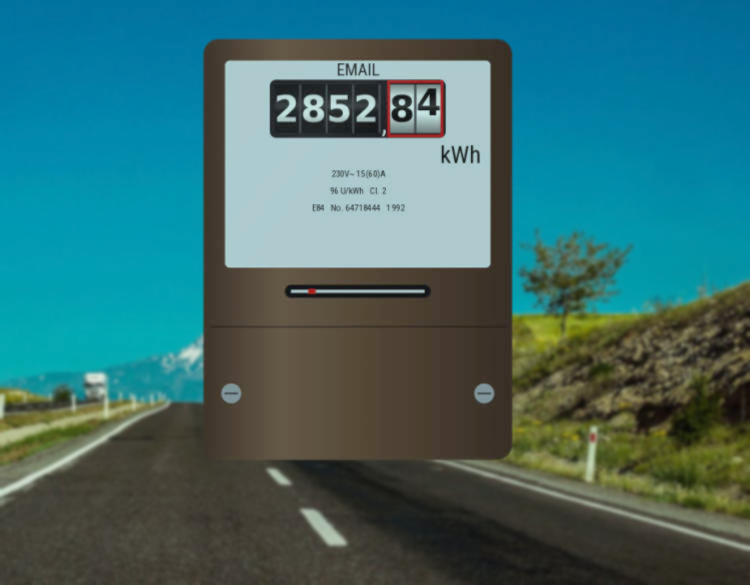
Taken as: {"value": 2852.84, "unit": "kWh"}
